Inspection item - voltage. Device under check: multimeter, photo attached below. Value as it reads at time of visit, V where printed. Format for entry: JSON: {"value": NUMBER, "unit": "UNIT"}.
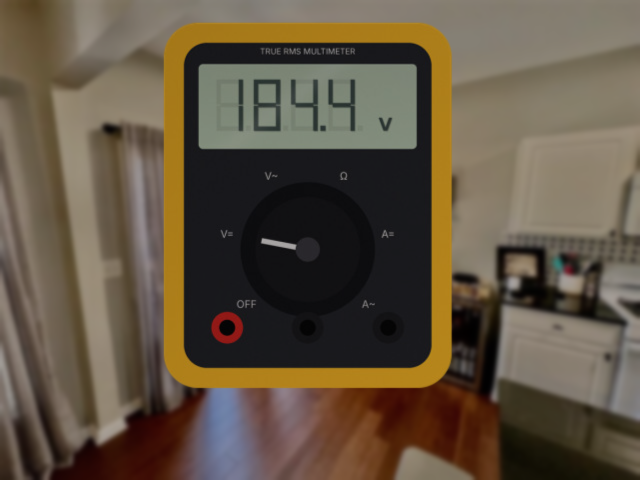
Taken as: {"value": 184.4, "unit": "V"}
